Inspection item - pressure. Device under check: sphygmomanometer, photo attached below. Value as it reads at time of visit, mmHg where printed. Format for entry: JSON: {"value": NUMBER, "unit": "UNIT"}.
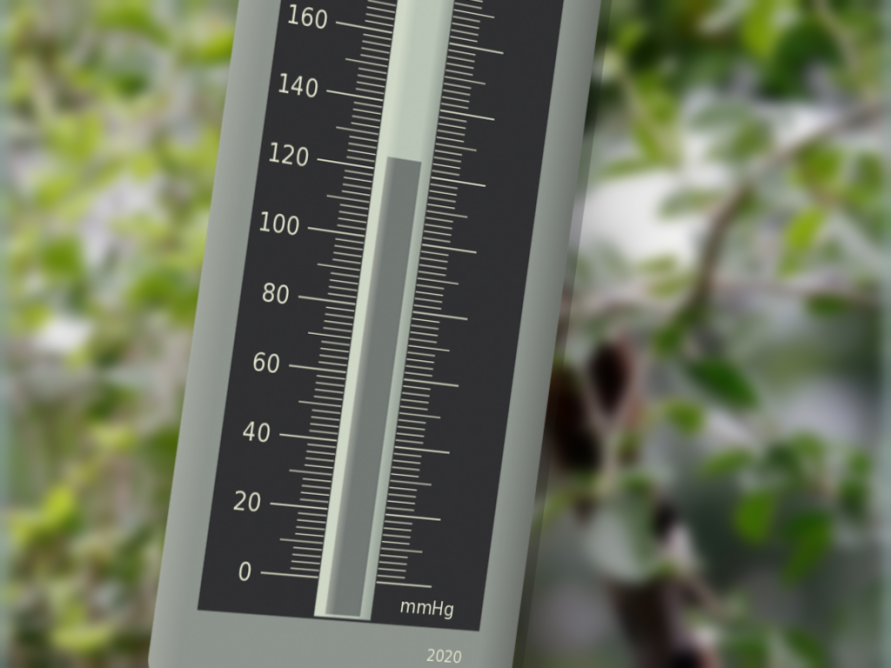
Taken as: {"value": 124, "unit": "mmHg"}
